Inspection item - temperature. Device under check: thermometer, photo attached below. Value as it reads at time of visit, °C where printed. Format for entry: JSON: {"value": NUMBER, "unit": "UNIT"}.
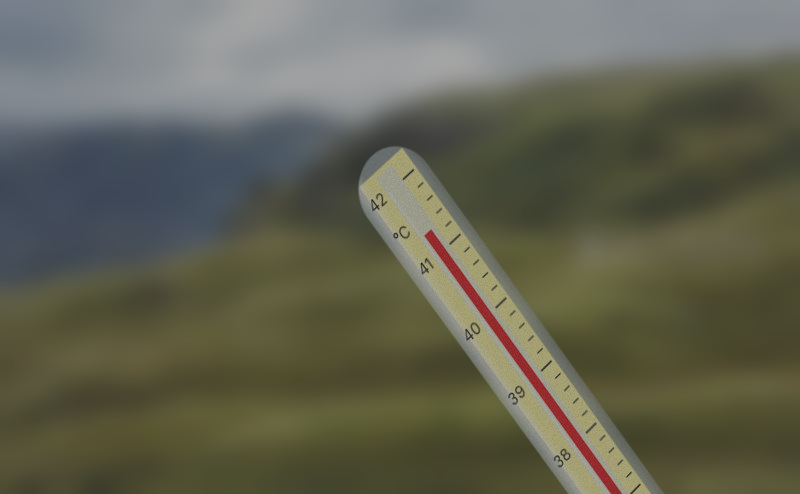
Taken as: {"value": 41.3, "unit": "°C"}
